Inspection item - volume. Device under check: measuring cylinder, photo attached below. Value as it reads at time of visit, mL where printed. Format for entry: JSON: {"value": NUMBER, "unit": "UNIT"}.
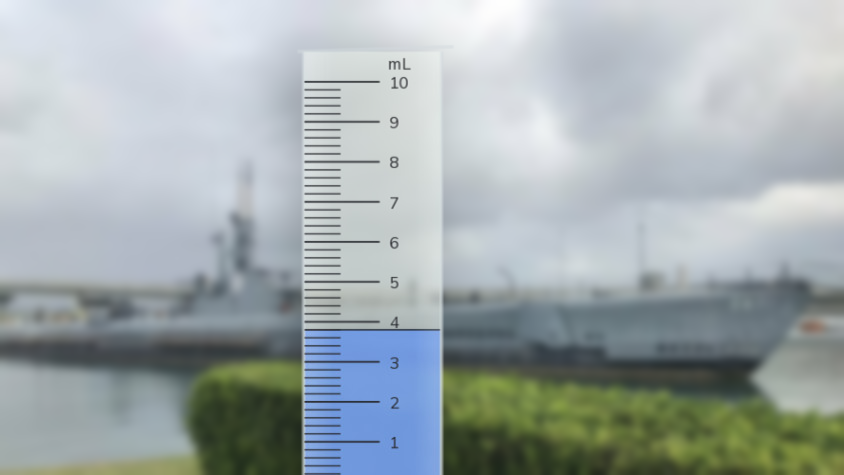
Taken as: {"value": 3.8, "unit": "mL"}
